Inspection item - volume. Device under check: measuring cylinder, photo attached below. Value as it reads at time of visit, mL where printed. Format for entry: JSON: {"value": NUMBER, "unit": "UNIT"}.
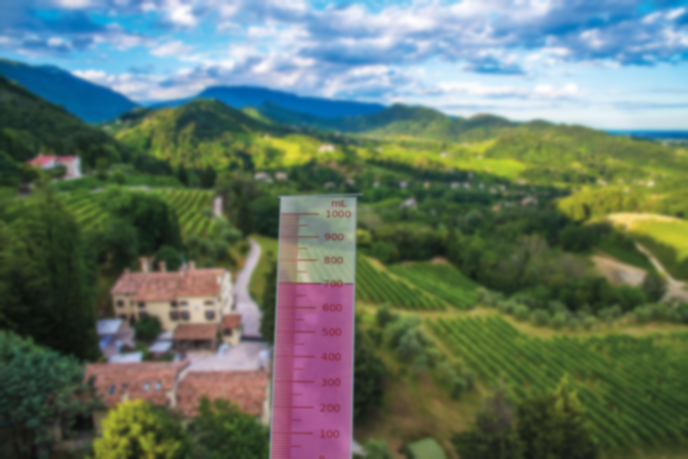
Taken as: {"value": 700, "unit": "mL"}
